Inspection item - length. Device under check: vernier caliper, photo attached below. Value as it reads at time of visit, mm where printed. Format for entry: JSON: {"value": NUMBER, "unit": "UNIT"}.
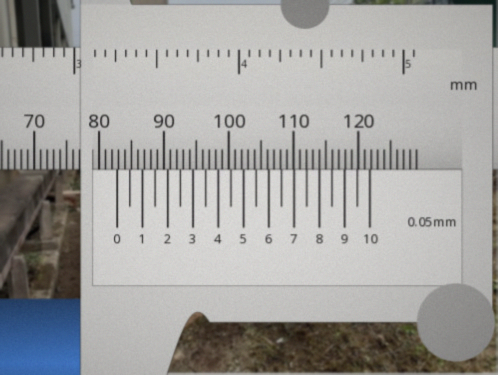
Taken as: {"value": 82.8, "unit": "mm"}
